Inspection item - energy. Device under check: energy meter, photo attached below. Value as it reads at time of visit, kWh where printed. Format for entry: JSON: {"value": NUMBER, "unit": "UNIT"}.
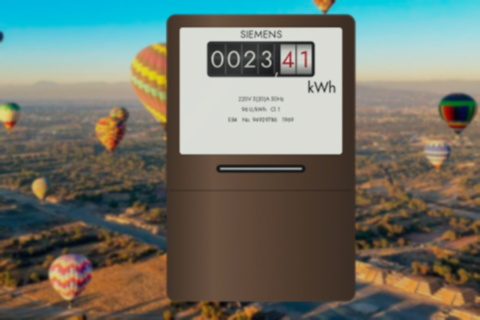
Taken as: {"value": 23.41, "unit": "kWh"}
